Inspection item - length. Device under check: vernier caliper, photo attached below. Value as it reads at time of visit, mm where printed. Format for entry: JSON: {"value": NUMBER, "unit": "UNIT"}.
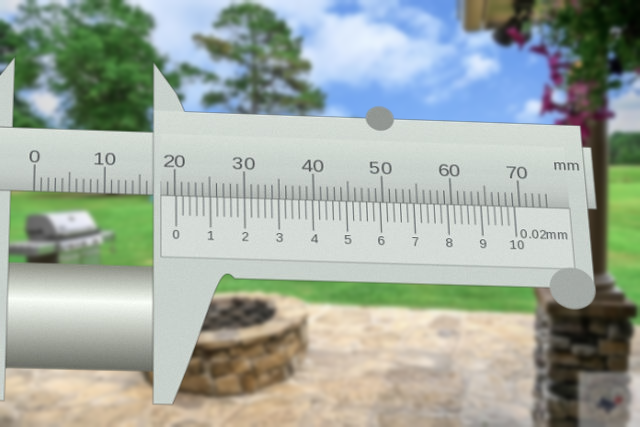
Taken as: {"value": 20.2, "unit": "mm"}
